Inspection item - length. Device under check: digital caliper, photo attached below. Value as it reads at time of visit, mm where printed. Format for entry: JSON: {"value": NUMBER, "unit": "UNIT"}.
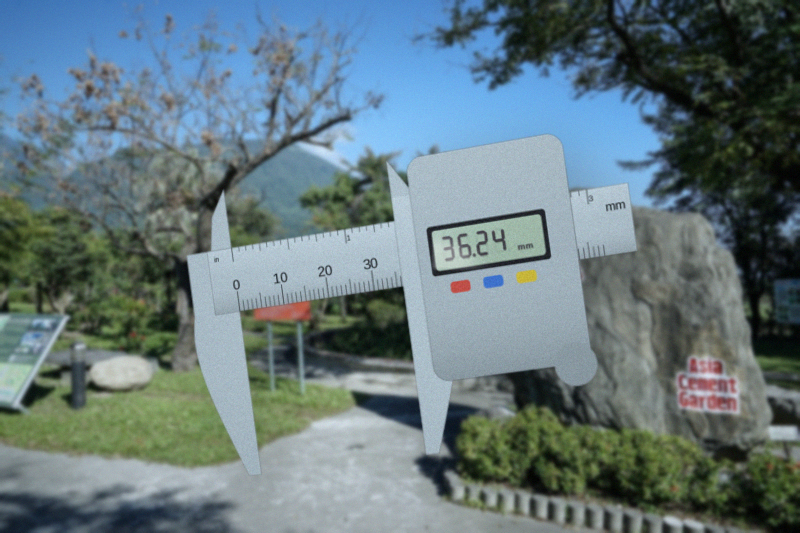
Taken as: {"value": 36.24, "unit": "mm"}
